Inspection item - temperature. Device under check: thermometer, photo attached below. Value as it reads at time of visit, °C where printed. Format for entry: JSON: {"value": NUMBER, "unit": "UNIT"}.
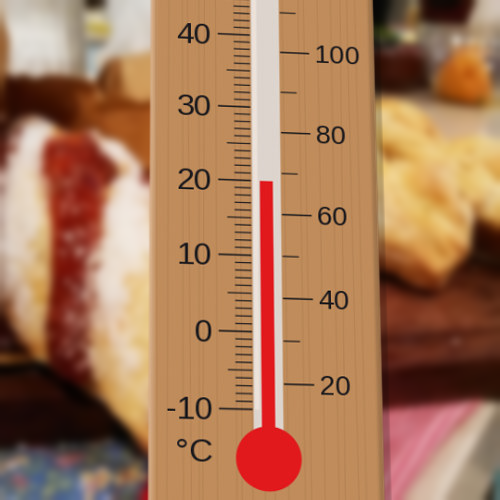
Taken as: {"value": 20, "unit": "°C"}
